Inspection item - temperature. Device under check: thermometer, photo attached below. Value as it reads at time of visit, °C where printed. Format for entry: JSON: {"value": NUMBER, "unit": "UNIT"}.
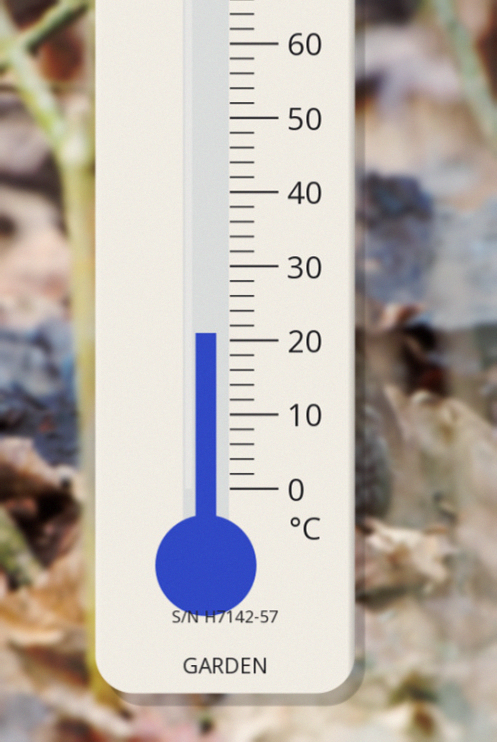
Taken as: {"value": 21, "unit": "°C"}
